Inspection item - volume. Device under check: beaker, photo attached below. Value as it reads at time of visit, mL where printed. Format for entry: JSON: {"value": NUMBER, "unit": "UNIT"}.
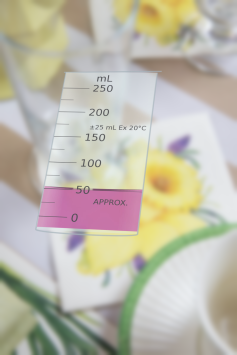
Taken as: {"value": 50, "unit": "mL"}
